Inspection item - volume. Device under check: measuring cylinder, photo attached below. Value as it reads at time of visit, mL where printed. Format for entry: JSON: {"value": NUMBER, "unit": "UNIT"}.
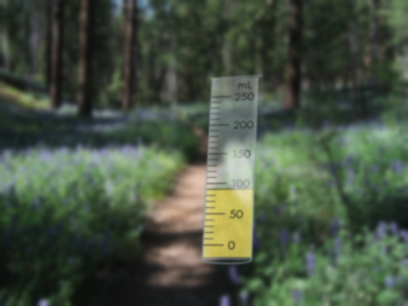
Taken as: {"value": 90, "unit": "mL"}
